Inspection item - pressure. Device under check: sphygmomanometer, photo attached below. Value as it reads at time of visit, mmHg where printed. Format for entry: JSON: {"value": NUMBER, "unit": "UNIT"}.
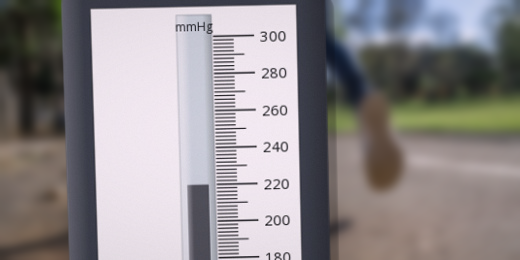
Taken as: {"value": 220, "unit": "mmHg"}
